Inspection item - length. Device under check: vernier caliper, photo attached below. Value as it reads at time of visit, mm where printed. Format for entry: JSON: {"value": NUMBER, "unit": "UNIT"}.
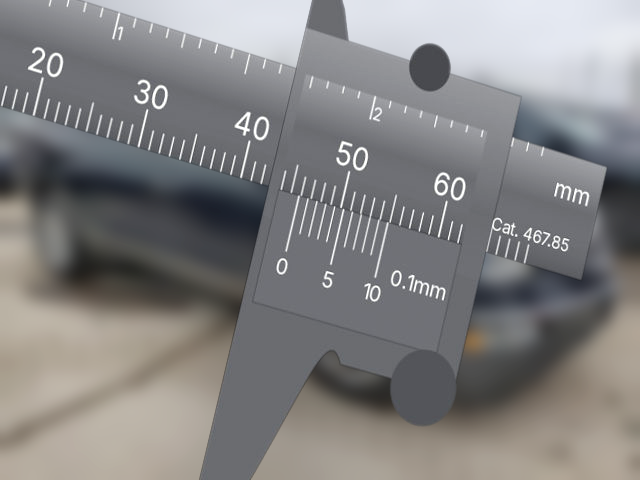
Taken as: {"value": 45.8, "unit": "mm"}
